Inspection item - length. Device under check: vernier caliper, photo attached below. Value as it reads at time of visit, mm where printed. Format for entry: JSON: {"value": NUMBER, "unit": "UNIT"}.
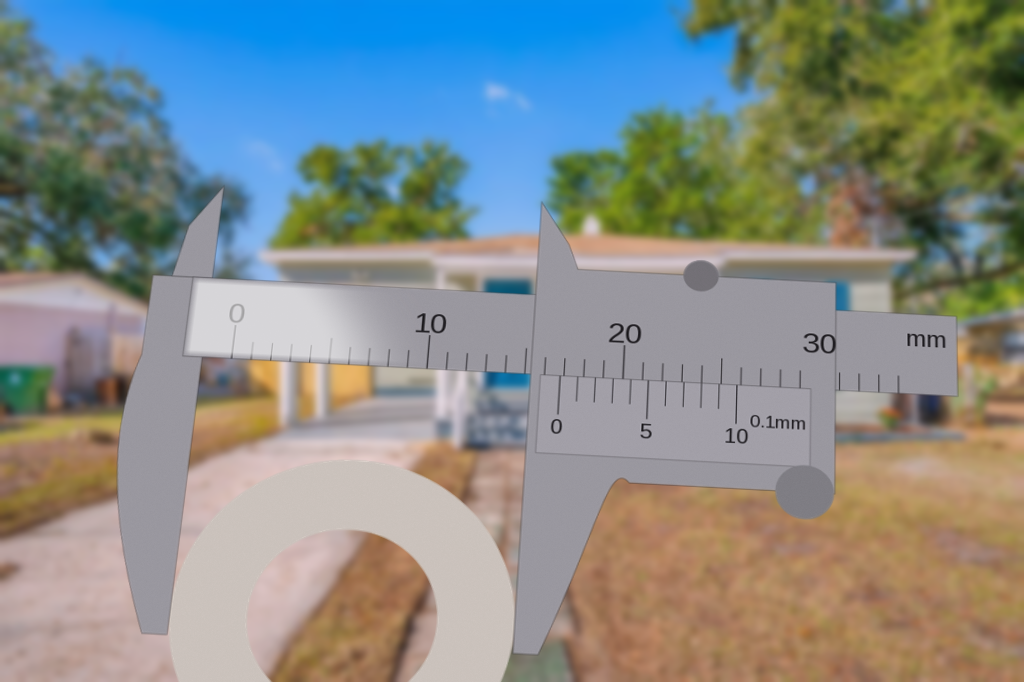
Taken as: {"value": 16.8, "unit": "mm"}
